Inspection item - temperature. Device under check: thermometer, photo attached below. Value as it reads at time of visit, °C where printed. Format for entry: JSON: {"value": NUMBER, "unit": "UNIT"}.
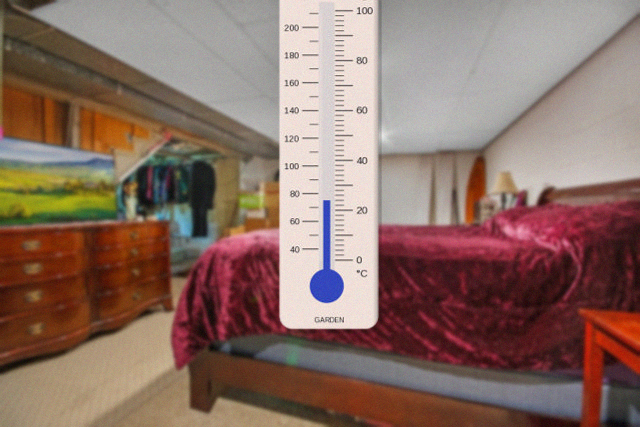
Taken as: {"value": 24, "unit": "°C"}
